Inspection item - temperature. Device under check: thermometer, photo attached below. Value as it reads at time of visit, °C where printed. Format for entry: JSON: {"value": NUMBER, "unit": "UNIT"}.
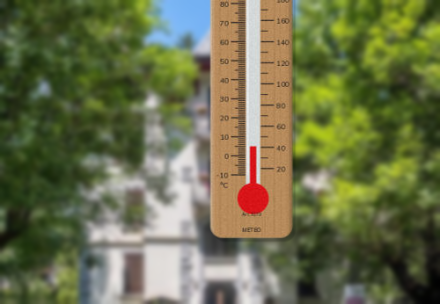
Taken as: {"value": 5, "unit": "°C"}
